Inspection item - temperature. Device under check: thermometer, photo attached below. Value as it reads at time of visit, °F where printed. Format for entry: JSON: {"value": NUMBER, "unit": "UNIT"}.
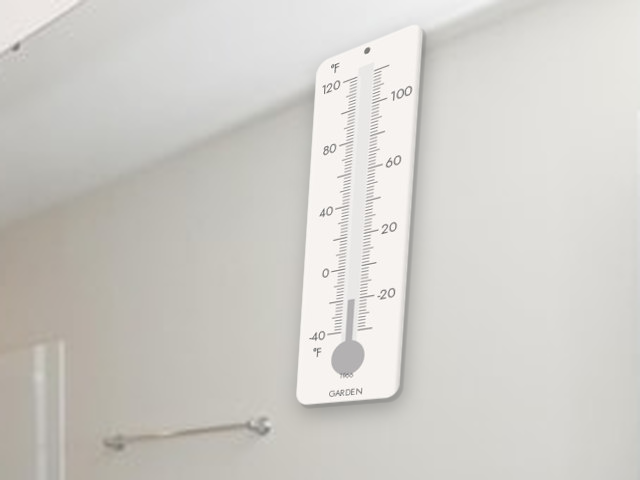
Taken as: {"value": -20, "unit": "°F"}
